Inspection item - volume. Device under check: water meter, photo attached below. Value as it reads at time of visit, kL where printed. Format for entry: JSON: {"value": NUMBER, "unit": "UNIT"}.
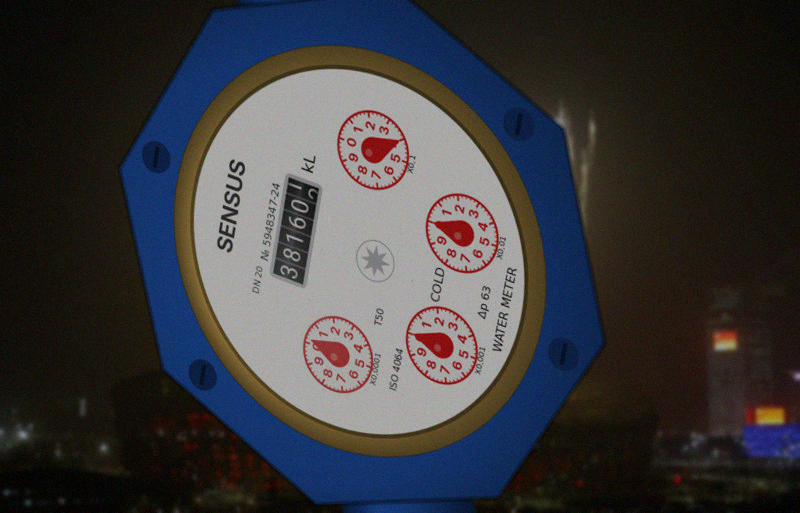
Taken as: {"value": 381601.4000, "unit": "kL"}
